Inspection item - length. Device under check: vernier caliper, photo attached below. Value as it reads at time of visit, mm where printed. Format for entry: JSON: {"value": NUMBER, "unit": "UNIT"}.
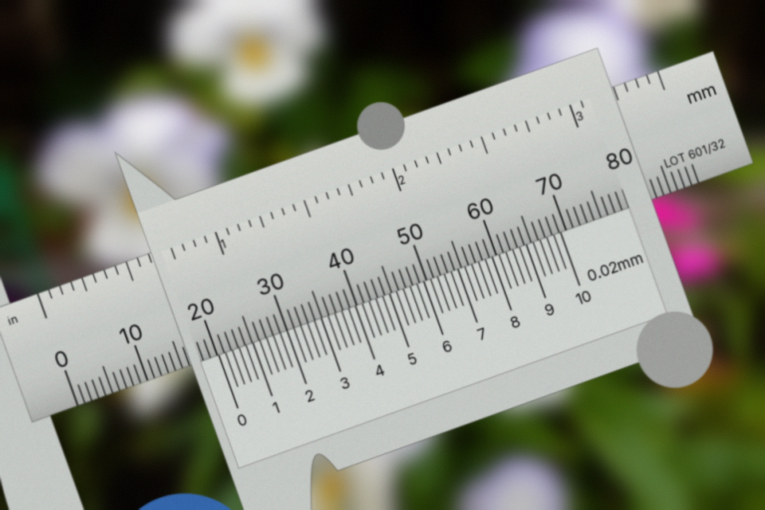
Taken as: {"value": 20.2, "unit": "mm"}
